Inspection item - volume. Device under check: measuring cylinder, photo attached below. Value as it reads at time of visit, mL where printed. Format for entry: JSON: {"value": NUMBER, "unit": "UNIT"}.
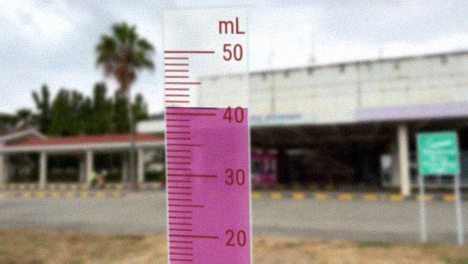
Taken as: {"value": 41, "unit": "mL"}
